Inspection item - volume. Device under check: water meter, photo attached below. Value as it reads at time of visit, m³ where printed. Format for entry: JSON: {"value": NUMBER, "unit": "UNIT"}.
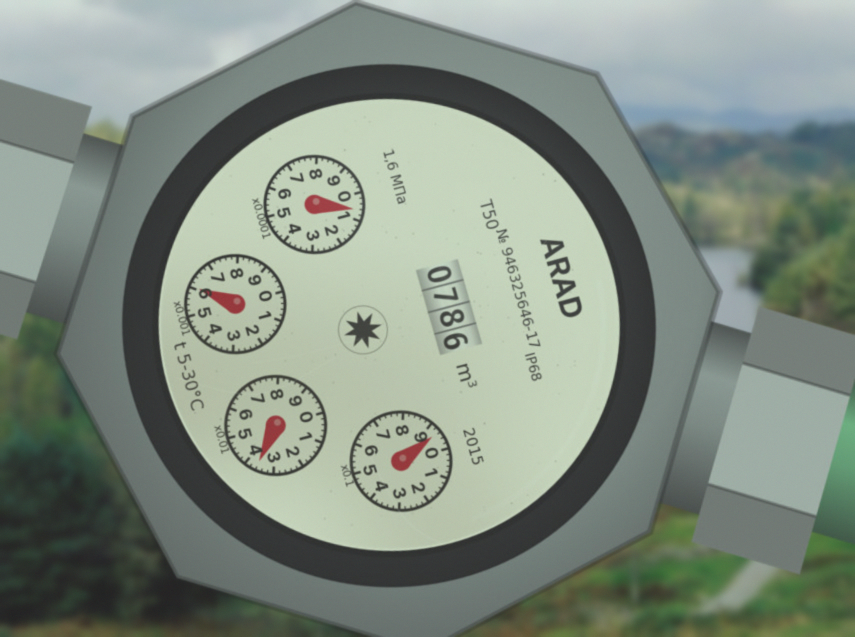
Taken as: {"value": 785.9360, "unit": "m³"}
